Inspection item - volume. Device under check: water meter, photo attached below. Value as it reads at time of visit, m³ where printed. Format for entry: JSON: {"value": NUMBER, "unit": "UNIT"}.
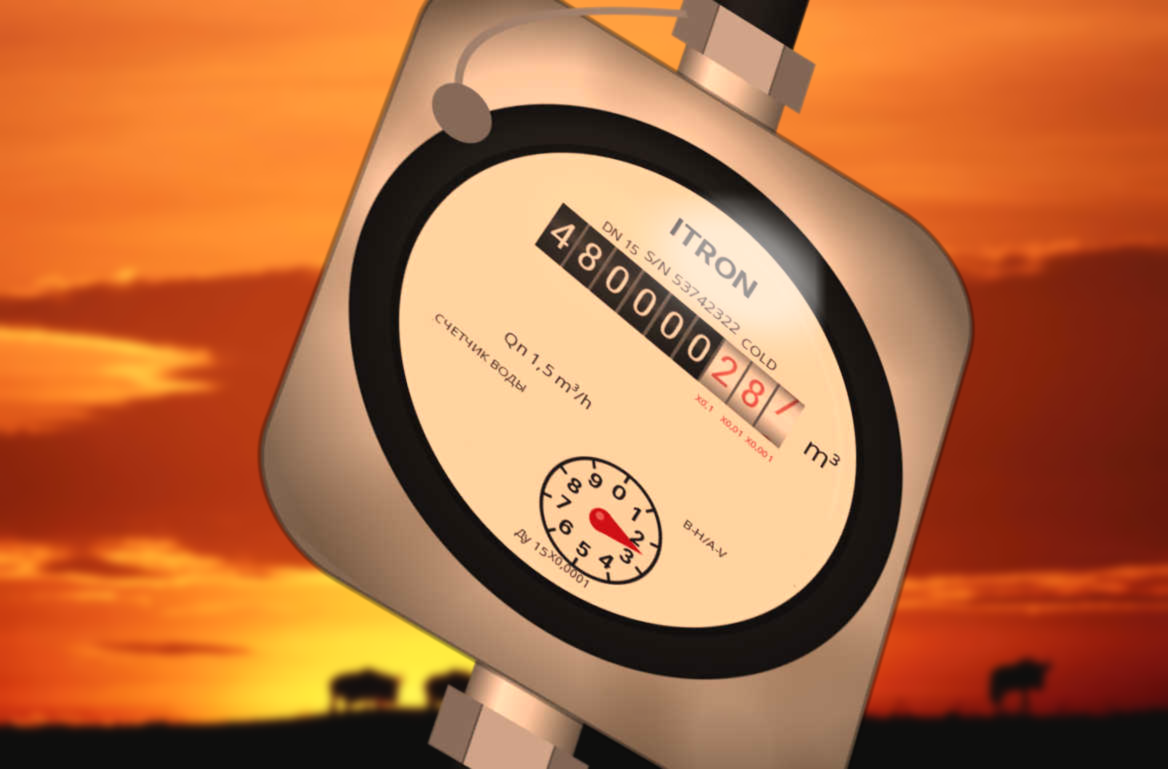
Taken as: {"value": 480000.2872, "unit": "m³"}
